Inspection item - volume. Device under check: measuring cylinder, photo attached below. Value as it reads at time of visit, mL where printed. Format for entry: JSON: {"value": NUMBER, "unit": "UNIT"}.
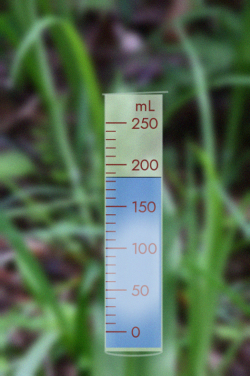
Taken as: {"value": 185, "unit": "mL"}
